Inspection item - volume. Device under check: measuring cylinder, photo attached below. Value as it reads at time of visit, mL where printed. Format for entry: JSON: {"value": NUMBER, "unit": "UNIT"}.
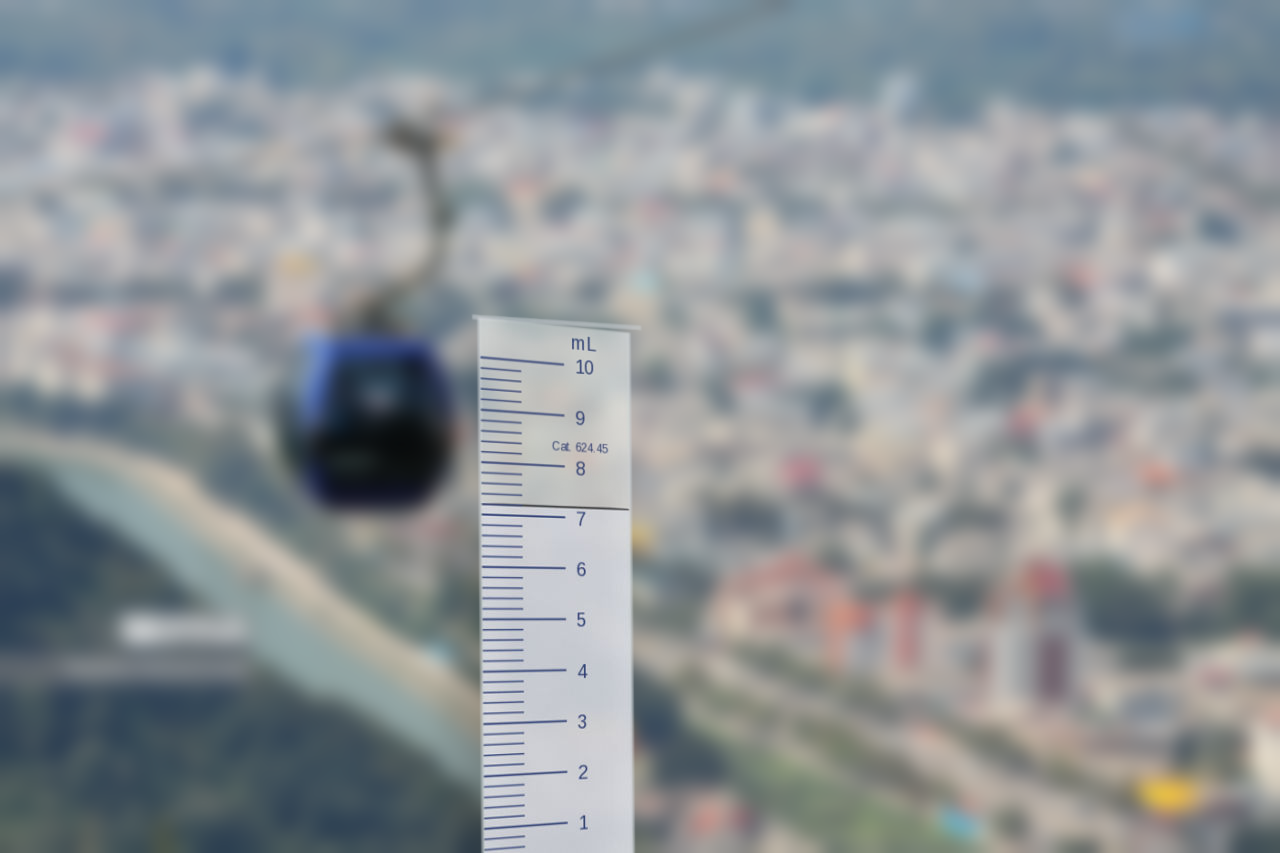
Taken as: {"value": 7.2, "unit": "mL"}
